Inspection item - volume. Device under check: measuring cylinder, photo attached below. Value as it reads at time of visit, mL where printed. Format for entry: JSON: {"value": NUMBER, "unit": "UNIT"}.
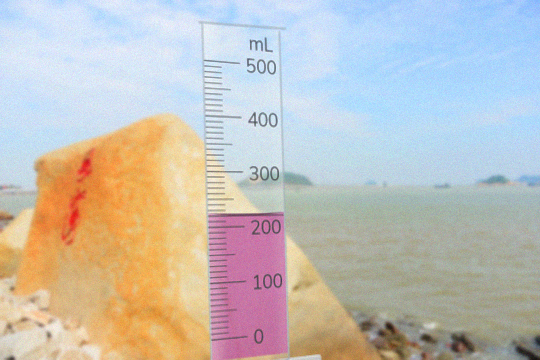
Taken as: {"value": 220, "unit": "mL"}
